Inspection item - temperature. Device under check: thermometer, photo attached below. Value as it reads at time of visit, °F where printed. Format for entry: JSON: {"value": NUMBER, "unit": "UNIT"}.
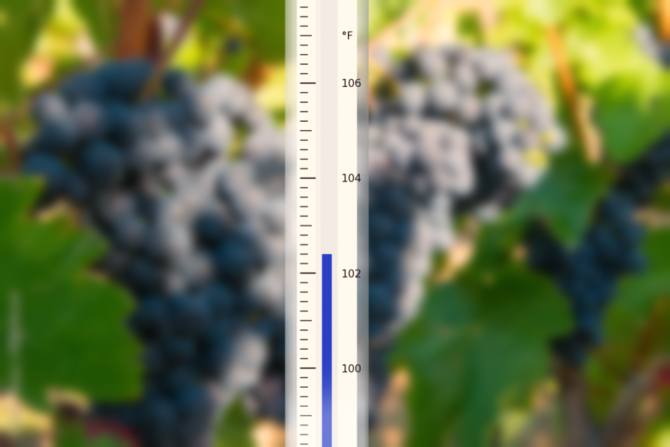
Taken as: {"value": 102.4, "unit": "°F"}
